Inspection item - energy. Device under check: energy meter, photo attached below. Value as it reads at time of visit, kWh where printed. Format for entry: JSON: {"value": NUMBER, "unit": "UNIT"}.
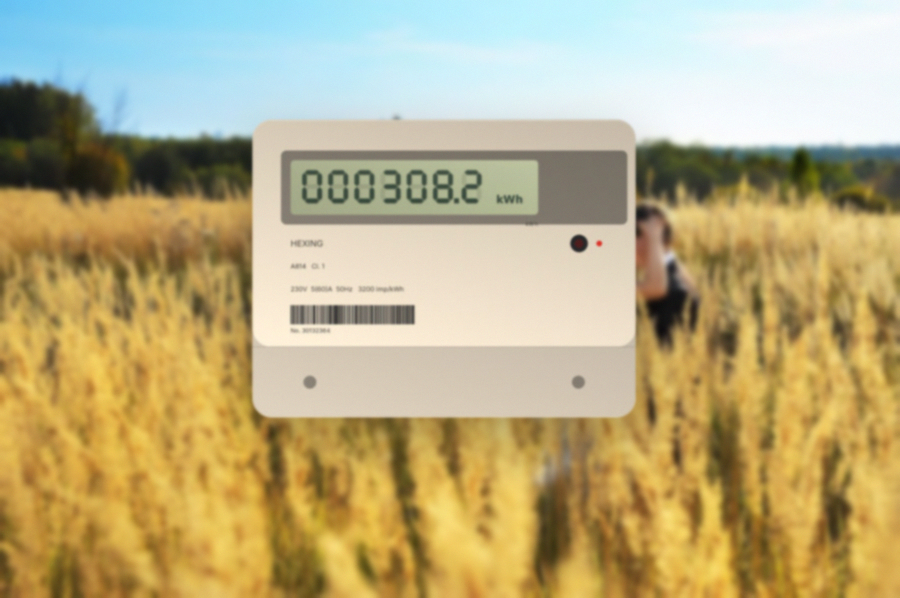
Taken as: {"value": 308.2, "unit": "kWh"}
